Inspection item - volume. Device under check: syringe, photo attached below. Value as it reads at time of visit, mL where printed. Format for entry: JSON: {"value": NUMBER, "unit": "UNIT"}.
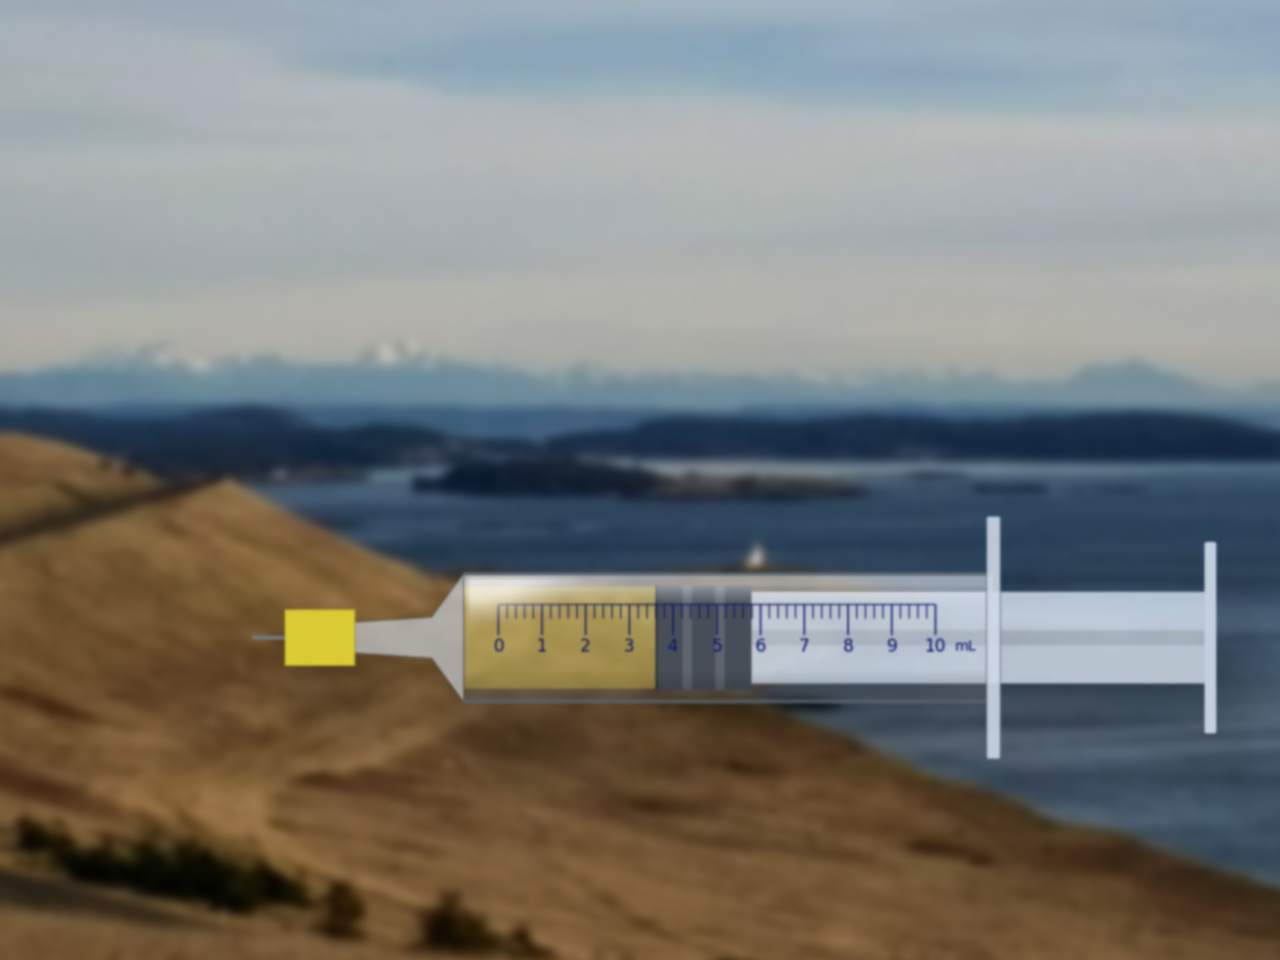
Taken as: {"value": 3.6, "unit": "mL"}
